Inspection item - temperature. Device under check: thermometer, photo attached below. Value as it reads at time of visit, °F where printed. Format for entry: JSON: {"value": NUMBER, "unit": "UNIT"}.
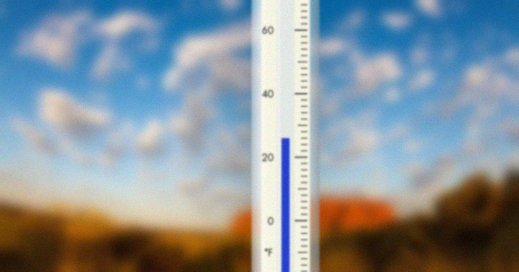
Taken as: {"value": 26, "unit": "°F"}
